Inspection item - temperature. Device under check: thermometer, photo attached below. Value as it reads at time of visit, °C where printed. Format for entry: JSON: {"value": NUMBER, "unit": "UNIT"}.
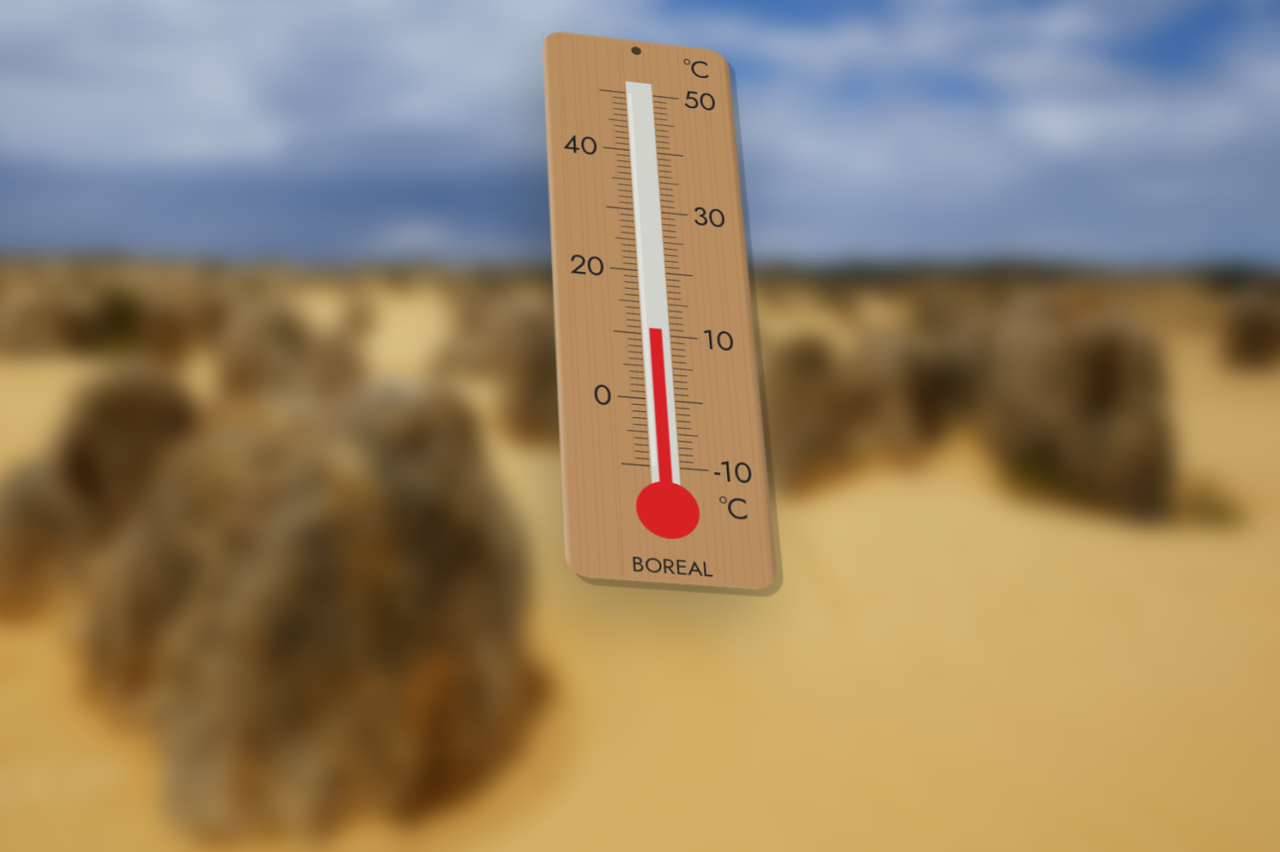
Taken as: {"value": 11, "unit": "°C"}
